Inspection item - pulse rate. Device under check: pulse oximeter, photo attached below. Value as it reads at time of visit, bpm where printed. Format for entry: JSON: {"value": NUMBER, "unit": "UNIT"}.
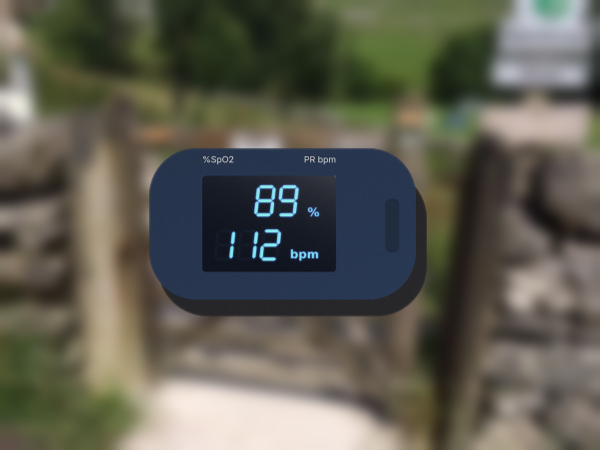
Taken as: {"value": 112, "unit": "bpm"}
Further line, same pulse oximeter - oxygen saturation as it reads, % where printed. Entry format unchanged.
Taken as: {"value": 89, "unit": "%"}
